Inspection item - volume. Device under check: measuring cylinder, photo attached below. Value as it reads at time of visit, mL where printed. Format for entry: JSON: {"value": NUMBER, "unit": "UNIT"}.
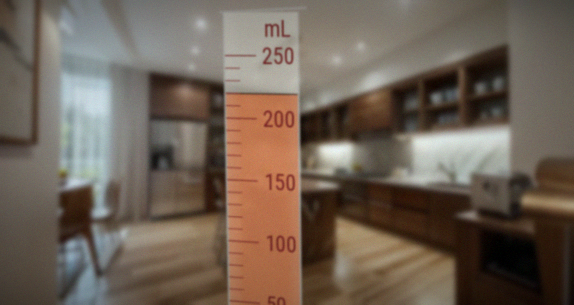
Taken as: {"value": 220, "unit": "mL"}
